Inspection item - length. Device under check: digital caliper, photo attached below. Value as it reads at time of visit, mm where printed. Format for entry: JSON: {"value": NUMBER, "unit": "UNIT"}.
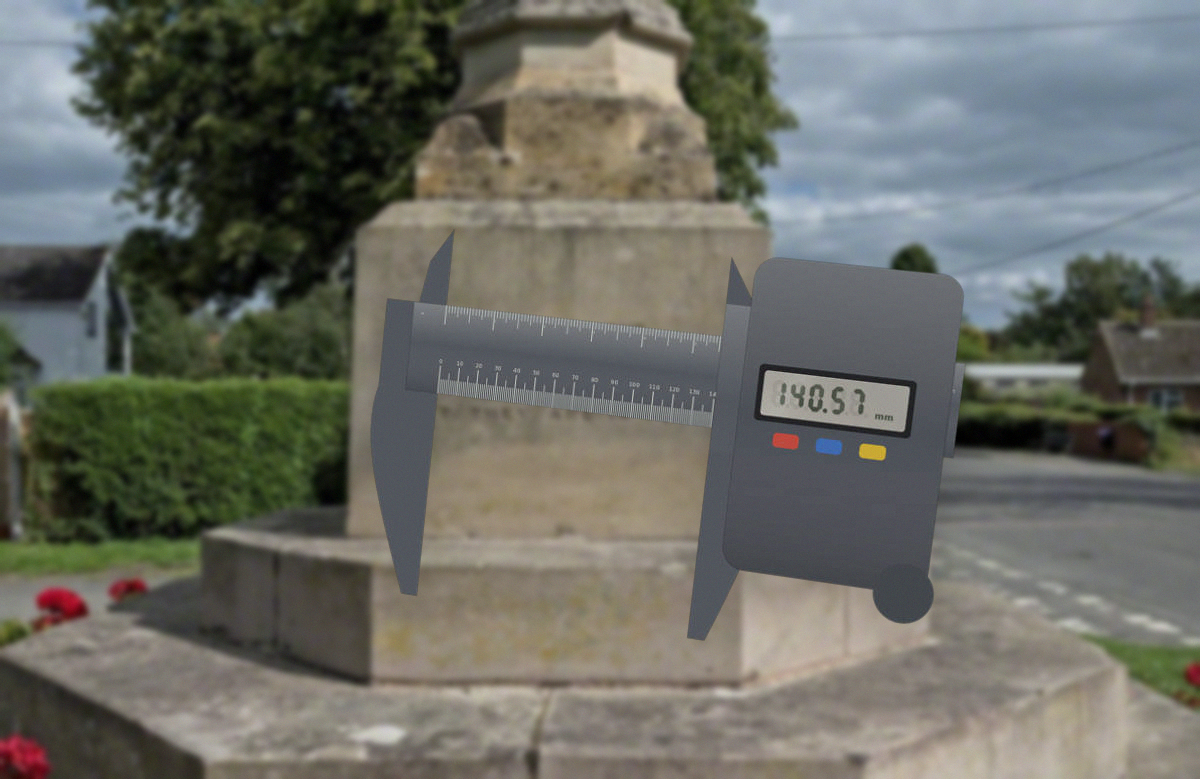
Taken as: {"value": 140.57, "unit": "mm"}
